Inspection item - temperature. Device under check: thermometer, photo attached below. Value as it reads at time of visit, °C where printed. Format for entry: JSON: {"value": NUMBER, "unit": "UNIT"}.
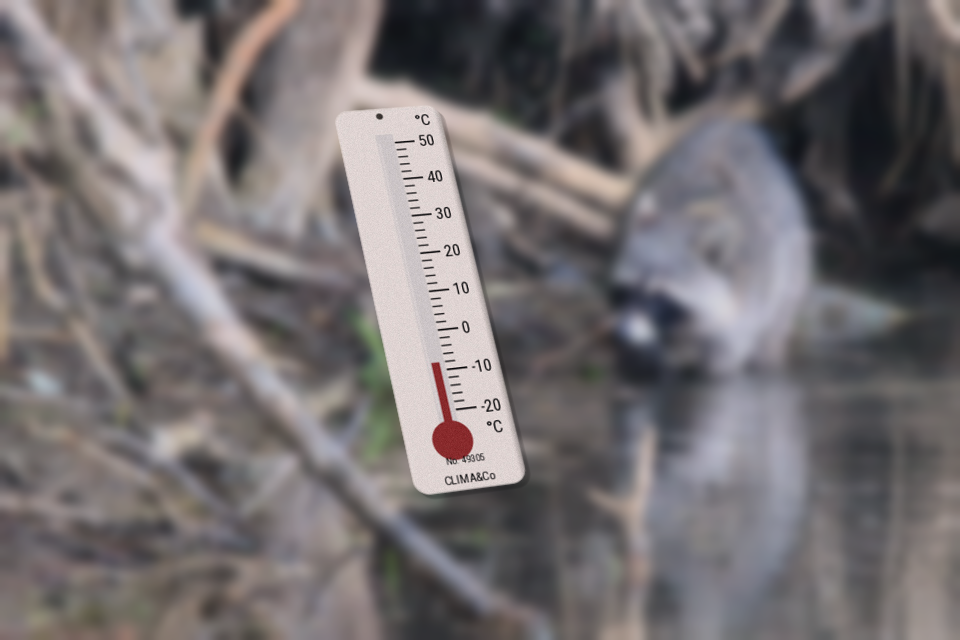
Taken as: {"value": -8, "unit": "°C"}
